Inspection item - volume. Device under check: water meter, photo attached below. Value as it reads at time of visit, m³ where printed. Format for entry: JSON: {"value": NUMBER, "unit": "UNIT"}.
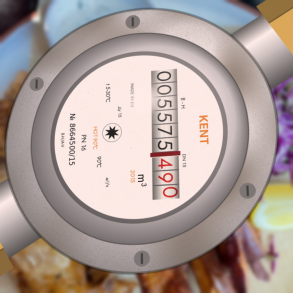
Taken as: {"value": 5575.490, "unit": "m³"}
